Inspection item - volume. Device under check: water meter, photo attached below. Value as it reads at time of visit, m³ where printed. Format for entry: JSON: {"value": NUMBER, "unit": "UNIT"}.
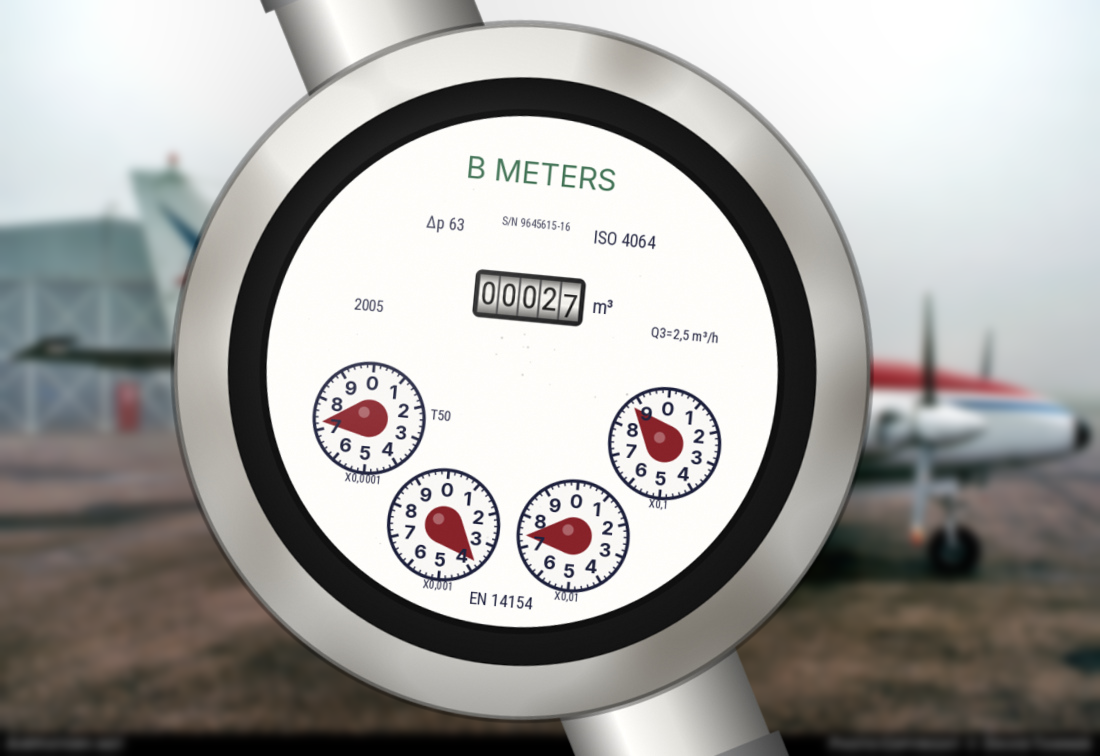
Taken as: {"value": 26.8737, "unit": "m³"}
